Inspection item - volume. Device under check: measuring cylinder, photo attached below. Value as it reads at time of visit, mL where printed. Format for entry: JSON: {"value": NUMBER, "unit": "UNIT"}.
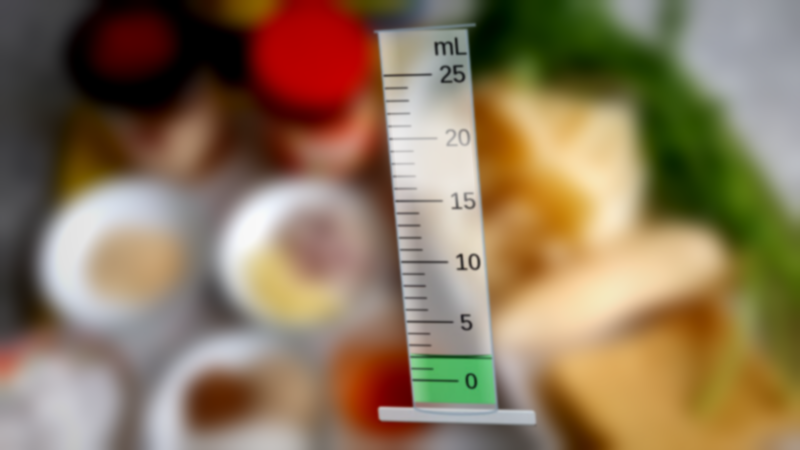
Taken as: {"value": 2, "unit": "mL"}
